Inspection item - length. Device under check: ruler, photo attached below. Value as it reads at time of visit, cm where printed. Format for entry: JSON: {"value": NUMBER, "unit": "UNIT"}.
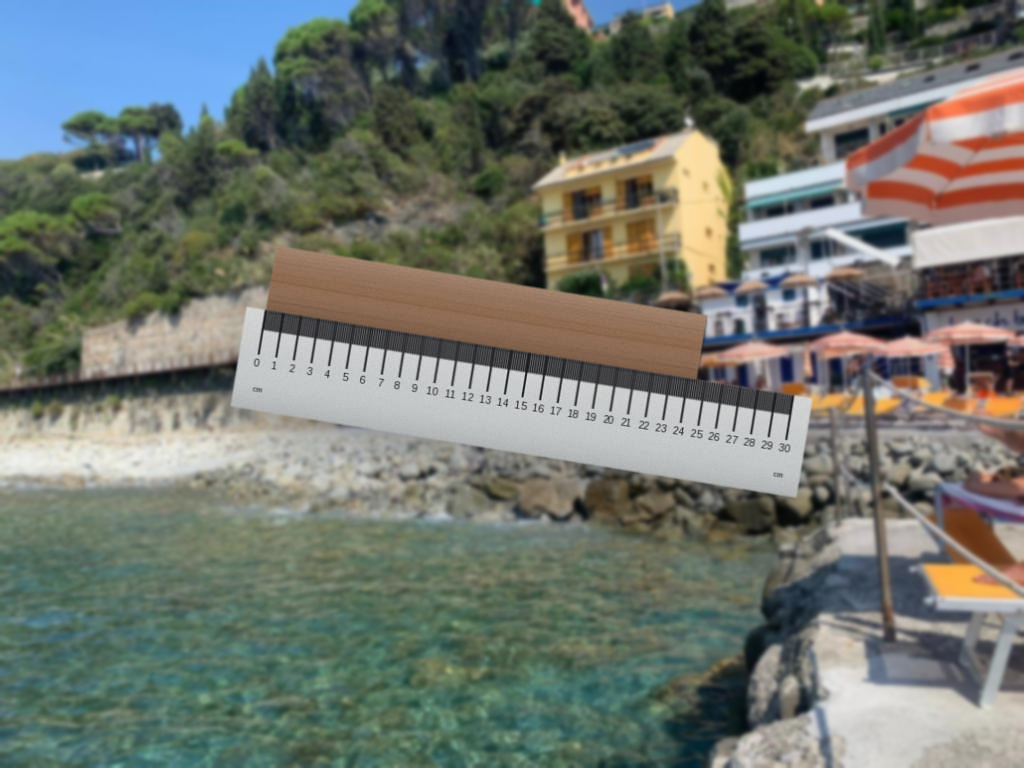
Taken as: {"value": 24.5, "unit": "cm"}
